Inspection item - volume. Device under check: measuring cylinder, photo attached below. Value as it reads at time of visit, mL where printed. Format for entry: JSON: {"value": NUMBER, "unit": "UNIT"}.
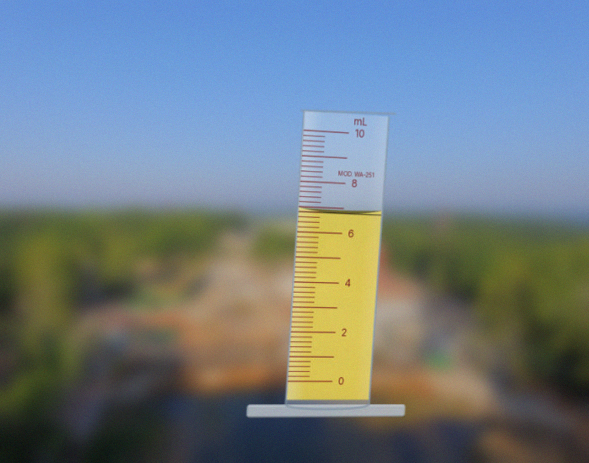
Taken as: {"value": 6.8, "unit": "mL"}
